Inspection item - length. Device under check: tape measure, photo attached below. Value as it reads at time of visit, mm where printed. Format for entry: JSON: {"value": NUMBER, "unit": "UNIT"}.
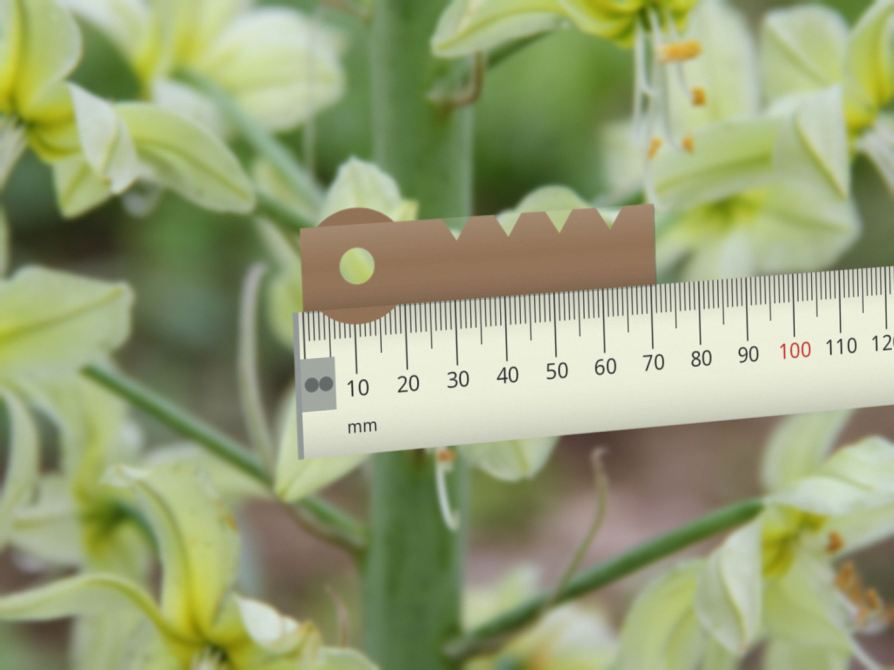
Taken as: {"value": 71, "unit": "mm"}
